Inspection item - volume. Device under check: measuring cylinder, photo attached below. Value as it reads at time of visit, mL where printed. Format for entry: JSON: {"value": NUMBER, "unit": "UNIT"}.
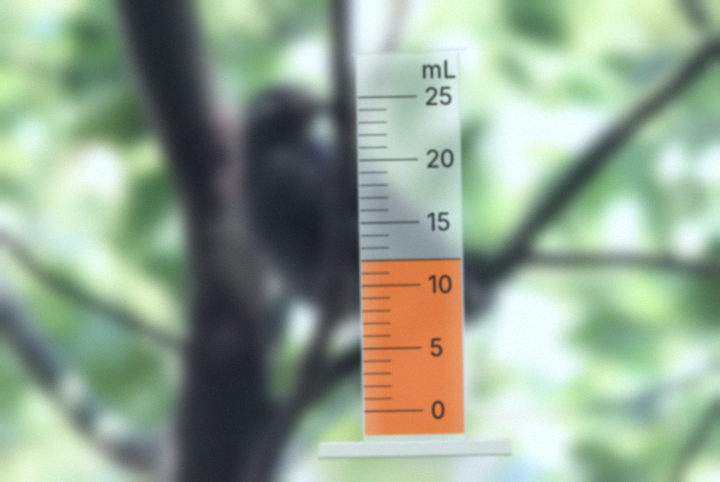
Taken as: {"value": 12, "unit": "mL"}
